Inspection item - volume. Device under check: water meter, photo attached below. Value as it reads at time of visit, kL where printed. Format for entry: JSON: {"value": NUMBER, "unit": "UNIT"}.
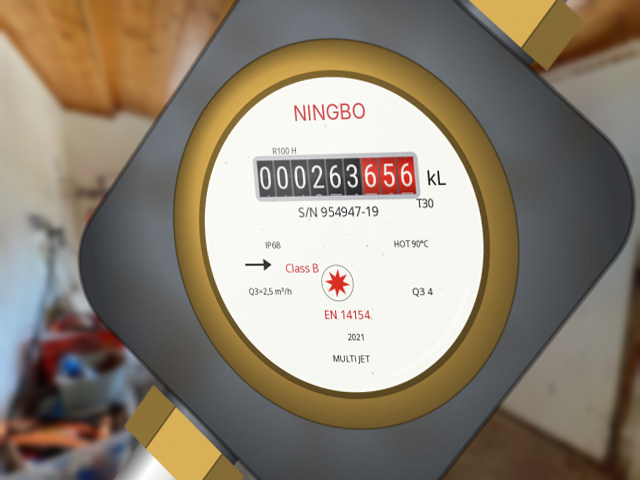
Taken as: {"value": 263.656, "unit": "kL"}
